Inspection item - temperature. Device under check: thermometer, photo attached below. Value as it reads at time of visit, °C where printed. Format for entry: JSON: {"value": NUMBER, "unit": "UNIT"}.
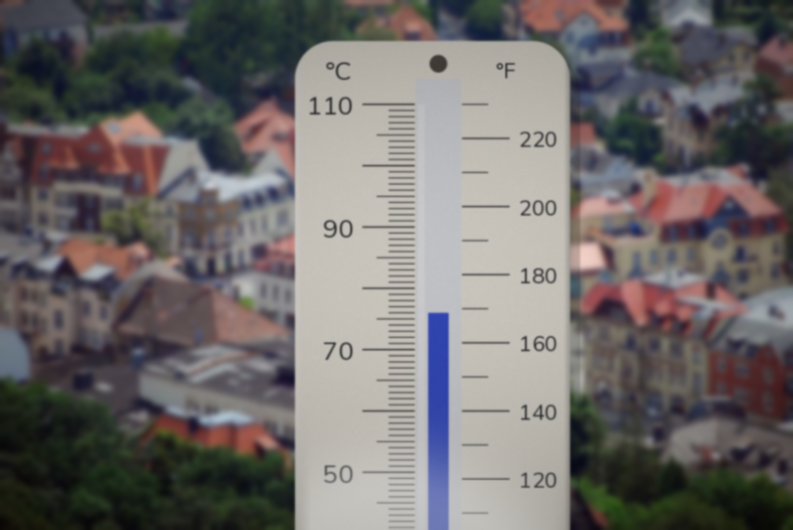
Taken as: {"value": 76, "unit": "°C"}
